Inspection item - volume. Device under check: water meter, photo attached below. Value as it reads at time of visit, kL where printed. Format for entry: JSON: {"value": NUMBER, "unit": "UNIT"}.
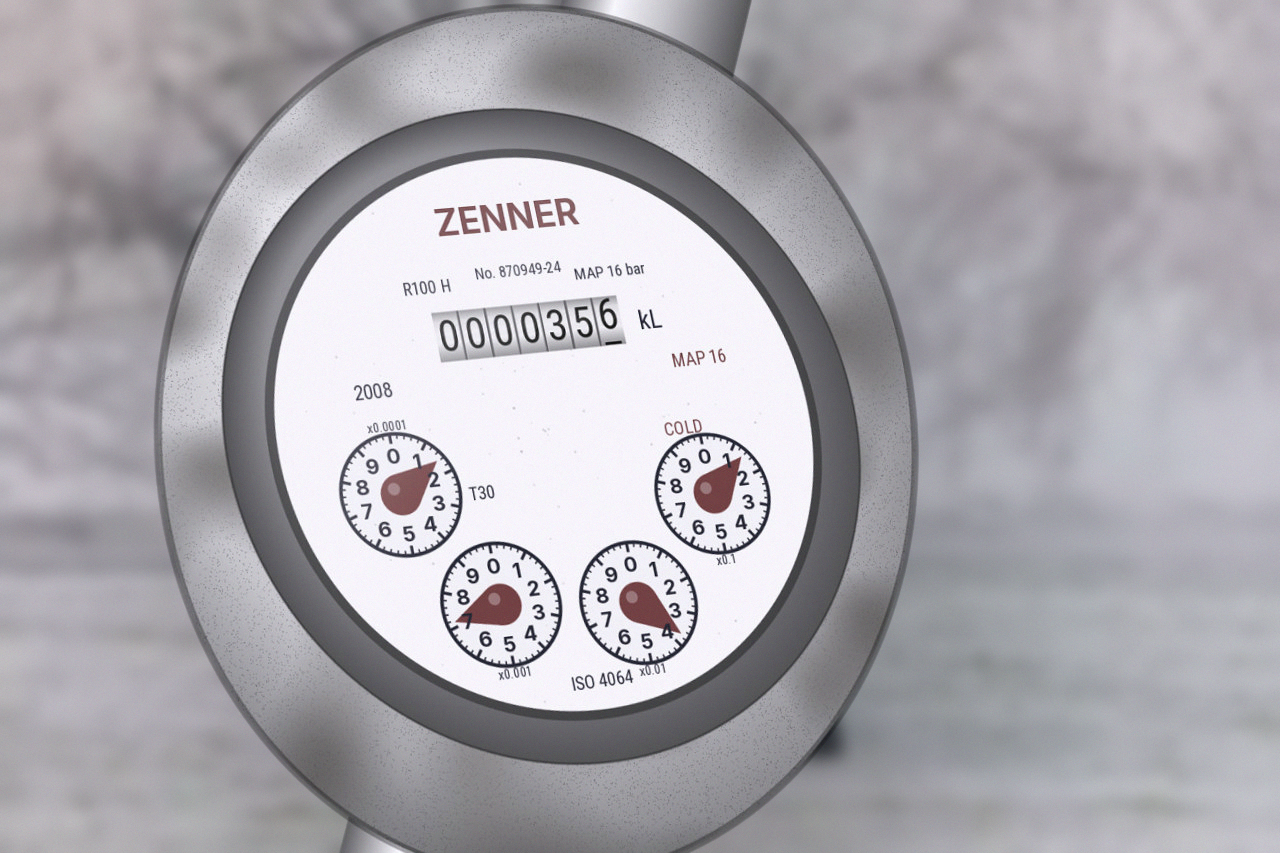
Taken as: {"value": 356.1371, "unit": "kL"}
